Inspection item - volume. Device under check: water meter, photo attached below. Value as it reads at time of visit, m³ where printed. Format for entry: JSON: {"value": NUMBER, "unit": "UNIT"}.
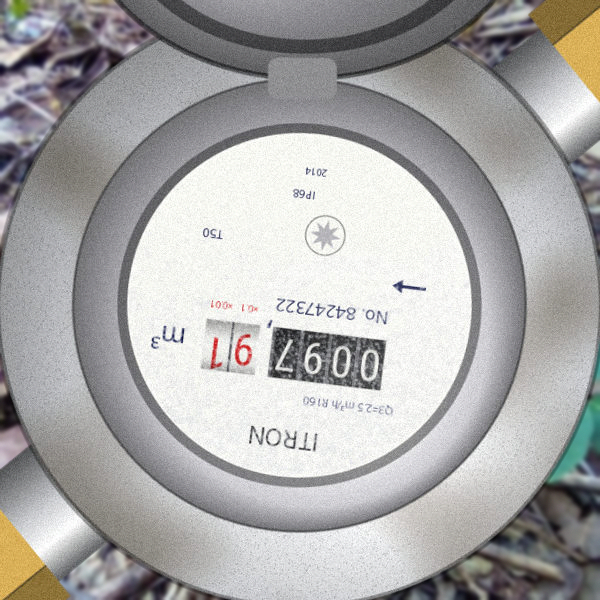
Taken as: {"value": 97.91, "unit": "m³"}
